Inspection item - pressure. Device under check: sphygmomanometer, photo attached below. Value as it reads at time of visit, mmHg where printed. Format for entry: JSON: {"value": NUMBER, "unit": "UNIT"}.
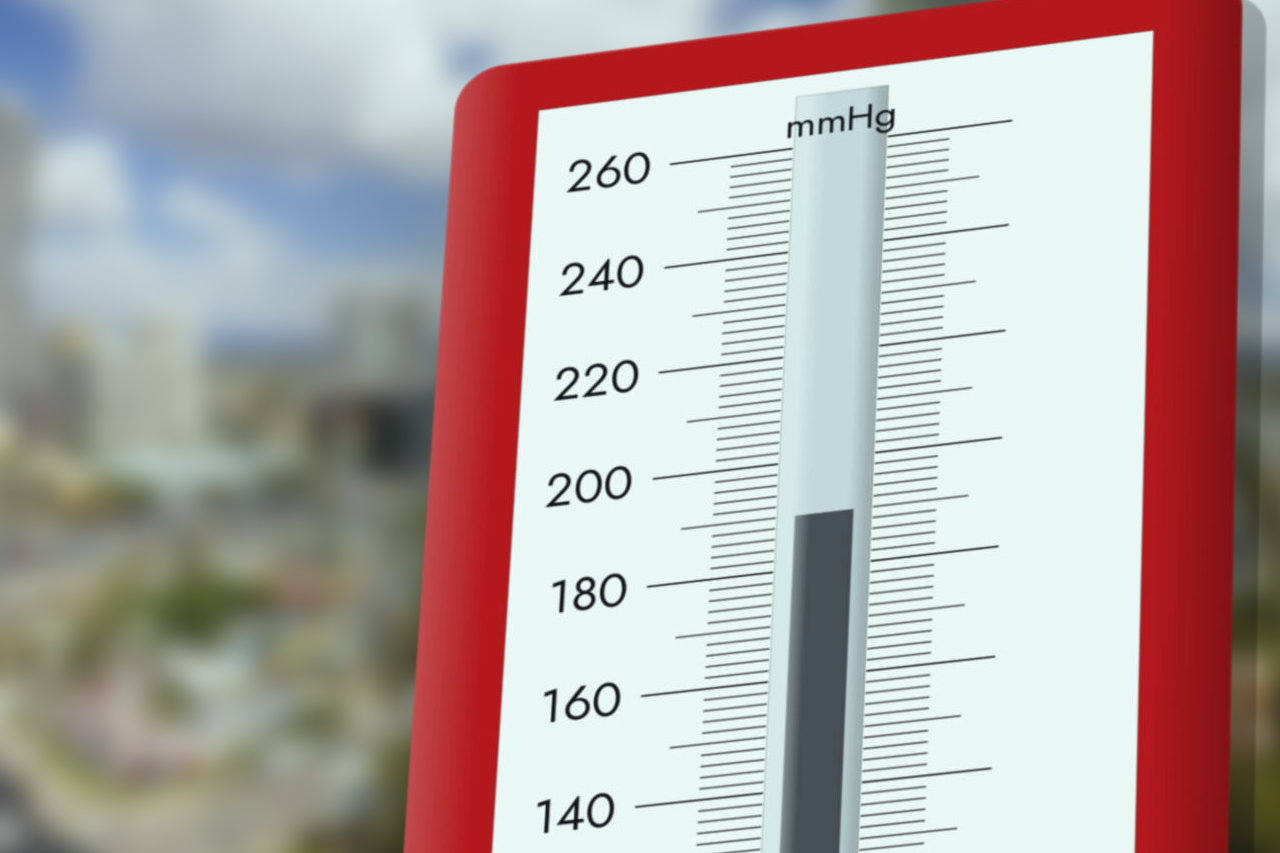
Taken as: {"value": 190, "unit": "mmHg"}
